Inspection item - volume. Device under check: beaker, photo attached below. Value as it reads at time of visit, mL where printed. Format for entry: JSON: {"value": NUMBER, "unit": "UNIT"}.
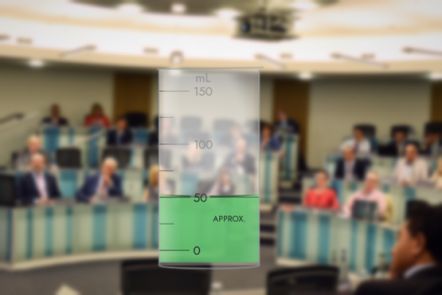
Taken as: {"value": 50, "unit": "mL"}
